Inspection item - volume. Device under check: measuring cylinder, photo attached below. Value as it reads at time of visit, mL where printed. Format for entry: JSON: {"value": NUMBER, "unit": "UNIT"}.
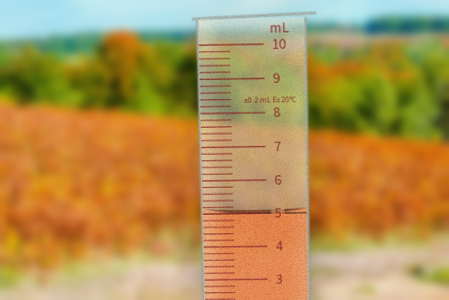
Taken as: {"value": 5, "unit": "mL"}
